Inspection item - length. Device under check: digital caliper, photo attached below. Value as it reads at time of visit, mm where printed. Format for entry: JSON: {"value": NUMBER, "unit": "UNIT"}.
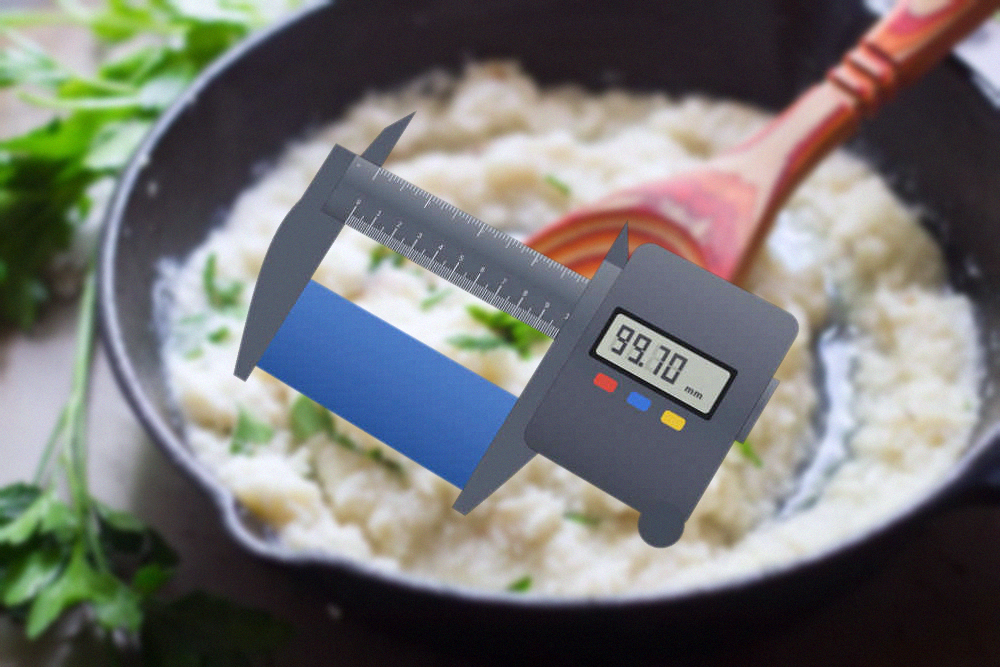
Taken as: {"value": 99.70, "unit": "mm"}
